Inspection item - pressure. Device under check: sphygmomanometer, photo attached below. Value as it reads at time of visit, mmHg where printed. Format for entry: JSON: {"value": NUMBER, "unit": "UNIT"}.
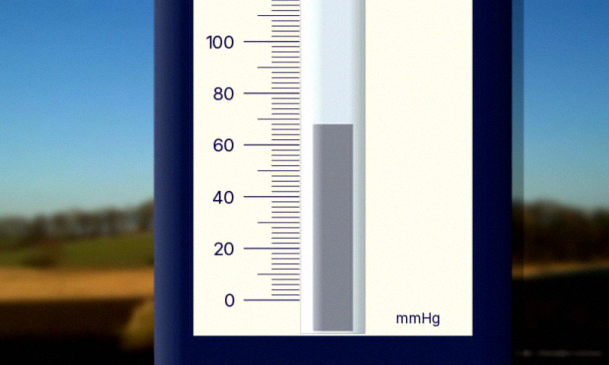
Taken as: {"value": 68, "unit": "mmHg"}
